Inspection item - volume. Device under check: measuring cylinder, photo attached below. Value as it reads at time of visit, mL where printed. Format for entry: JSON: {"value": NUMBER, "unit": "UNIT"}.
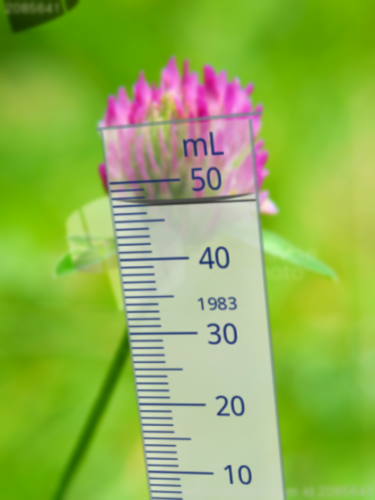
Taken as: {"value": 47, "unit": "mL"}
